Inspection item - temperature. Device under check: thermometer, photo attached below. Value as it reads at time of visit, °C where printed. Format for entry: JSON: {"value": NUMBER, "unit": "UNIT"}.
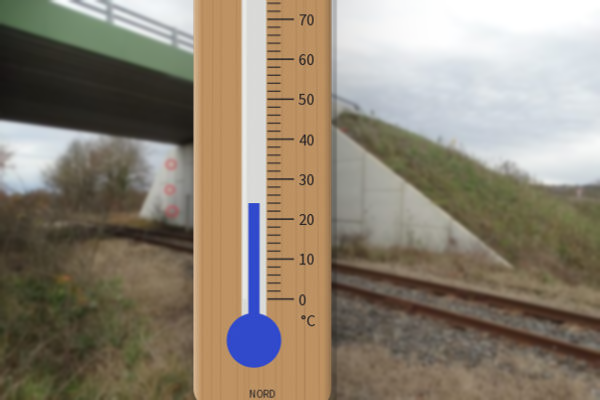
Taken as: {"value": 24, "unit": "°C"}
